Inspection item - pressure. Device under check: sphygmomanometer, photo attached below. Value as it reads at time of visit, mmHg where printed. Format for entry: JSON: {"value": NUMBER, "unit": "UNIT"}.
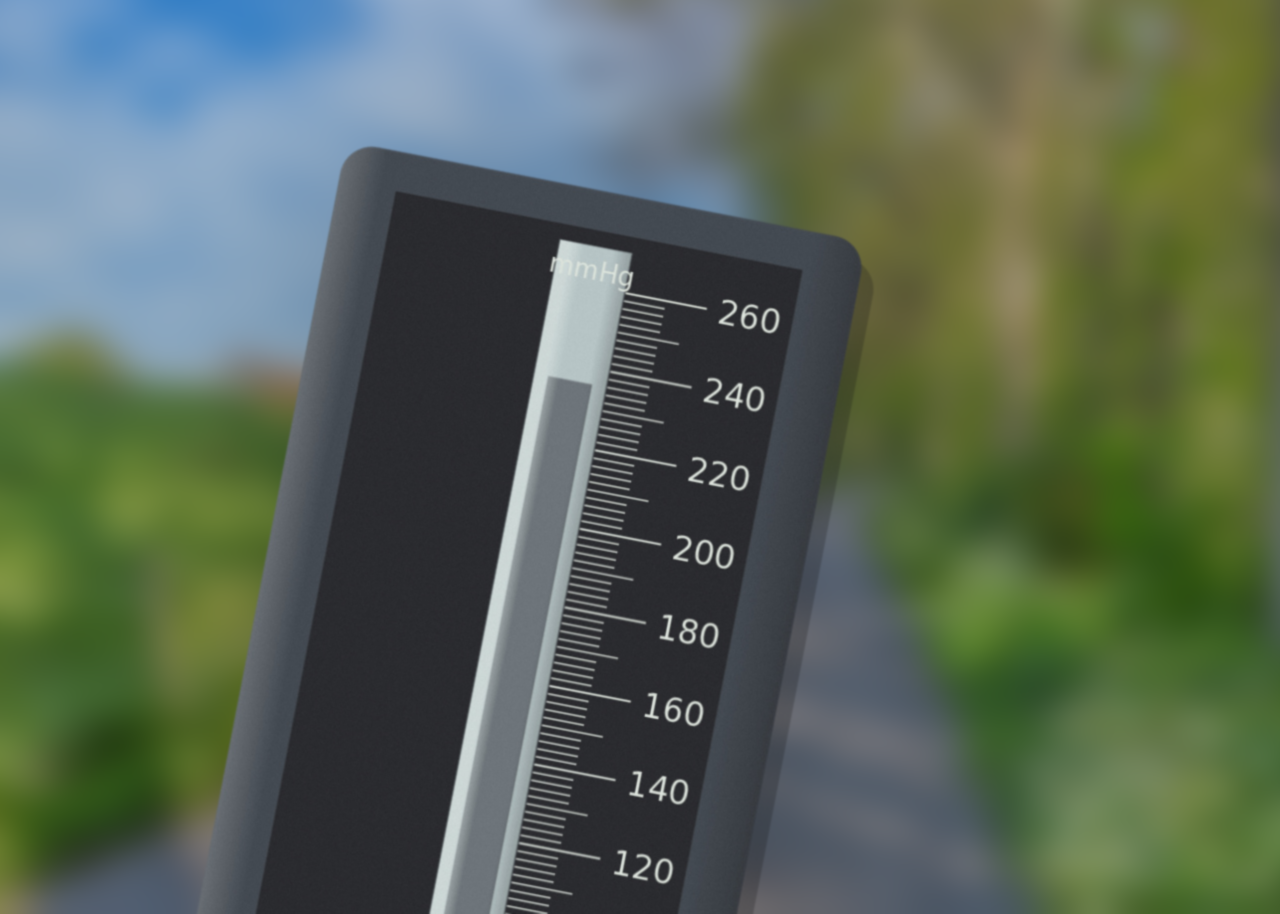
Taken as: {"value": 236, "unit": "mmHg"}
